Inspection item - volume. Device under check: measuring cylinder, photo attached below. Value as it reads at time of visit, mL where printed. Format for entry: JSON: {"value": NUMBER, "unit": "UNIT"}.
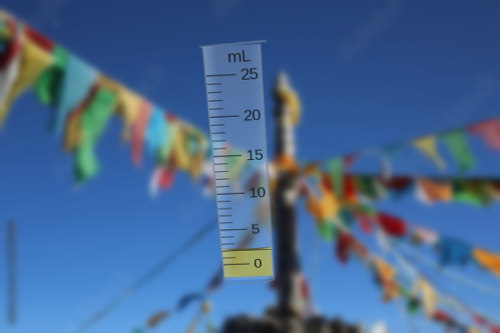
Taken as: {"value": 2, "unit": "mL"}
